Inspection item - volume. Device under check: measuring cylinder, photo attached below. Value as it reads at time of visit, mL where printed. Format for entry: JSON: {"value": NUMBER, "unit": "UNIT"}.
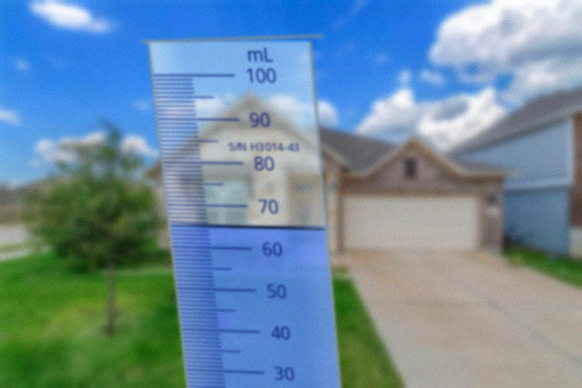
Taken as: {"value": 65, "unit": "mL"}
